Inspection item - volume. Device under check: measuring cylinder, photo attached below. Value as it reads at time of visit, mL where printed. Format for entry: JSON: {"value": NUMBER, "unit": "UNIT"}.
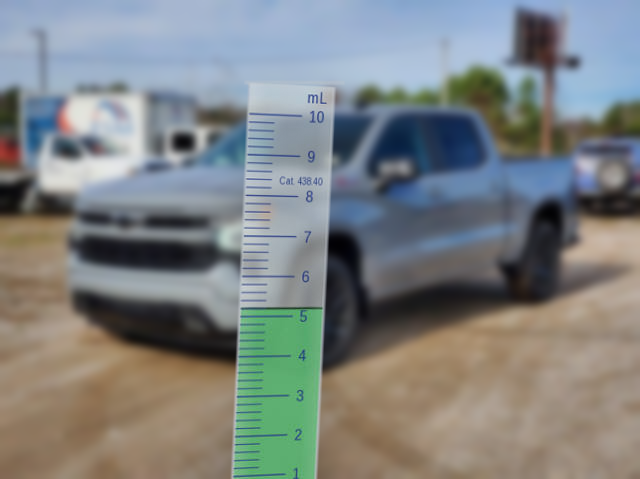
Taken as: {"value": 5.2, "unit": "mL"}
